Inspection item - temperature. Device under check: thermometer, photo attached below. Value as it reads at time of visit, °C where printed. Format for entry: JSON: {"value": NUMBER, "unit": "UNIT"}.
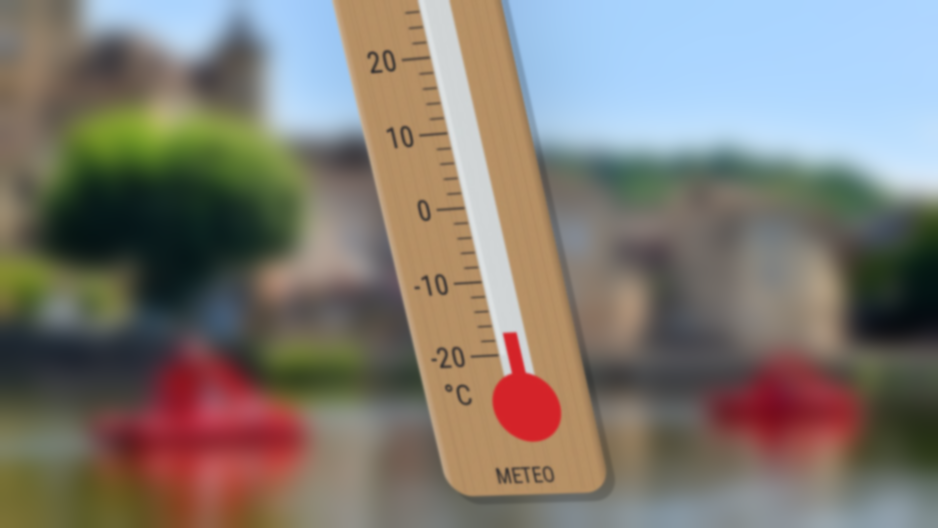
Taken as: {"value": -17, "unit": "°C"}
